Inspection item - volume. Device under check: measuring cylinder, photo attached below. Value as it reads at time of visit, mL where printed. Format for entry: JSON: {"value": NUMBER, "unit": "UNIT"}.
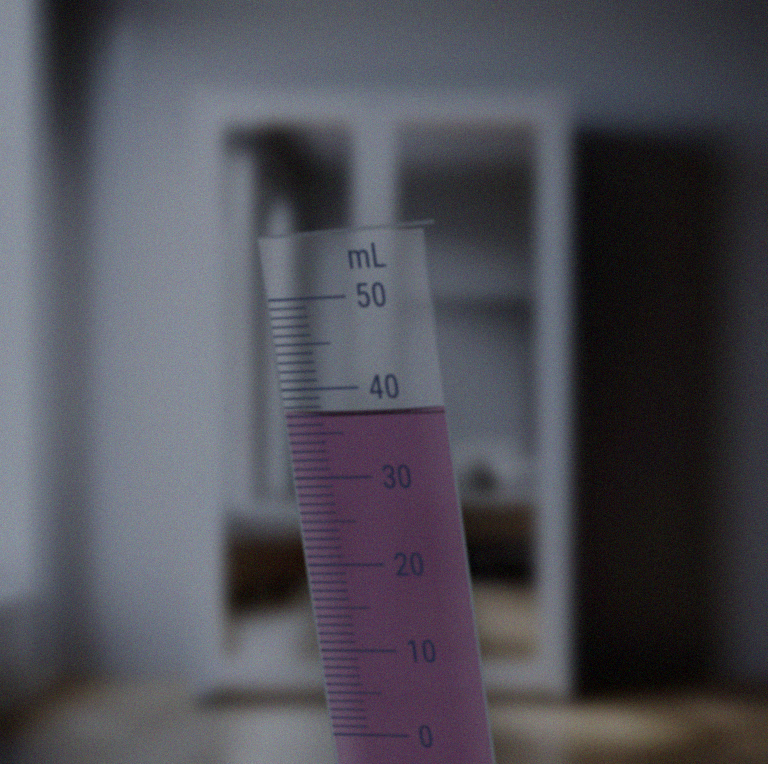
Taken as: {"value": 37, "unit": "mL"}
